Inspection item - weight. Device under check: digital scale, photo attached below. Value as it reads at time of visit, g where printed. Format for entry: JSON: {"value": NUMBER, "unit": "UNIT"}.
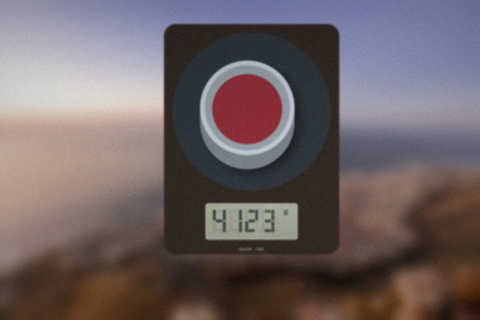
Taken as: {"value": 4123, "unit": "g"}
